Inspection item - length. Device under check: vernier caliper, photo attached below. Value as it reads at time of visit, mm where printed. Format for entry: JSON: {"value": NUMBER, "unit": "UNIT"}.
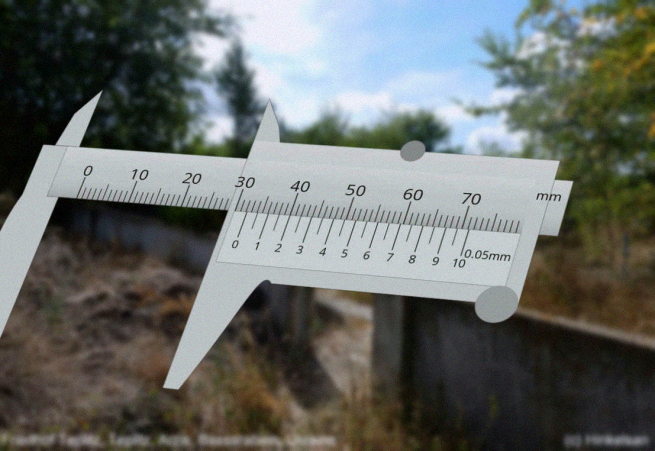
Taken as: {"value": 32.2, "unit": "mm"}
